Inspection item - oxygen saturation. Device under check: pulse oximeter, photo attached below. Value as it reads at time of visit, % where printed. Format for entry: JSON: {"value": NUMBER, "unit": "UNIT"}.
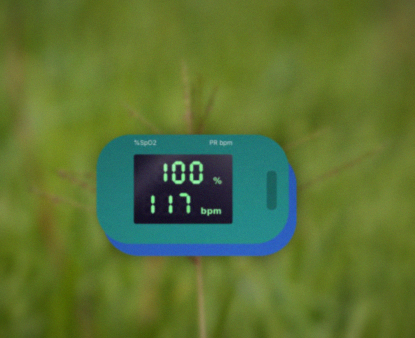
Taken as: {"value": 100, "unit": "%"}
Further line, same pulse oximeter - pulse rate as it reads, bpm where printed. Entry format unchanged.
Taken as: {"value": 117, "unit": "bpm"}
